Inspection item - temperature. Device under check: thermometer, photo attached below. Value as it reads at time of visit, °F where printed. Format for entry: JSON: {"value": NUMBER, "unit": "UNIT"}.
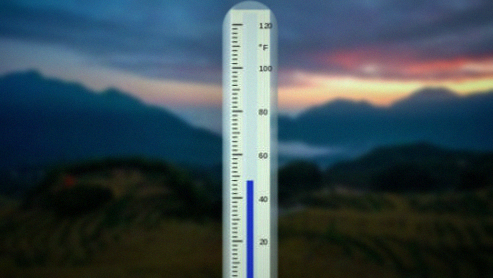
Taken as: {"value": 48, "unit": "°F"}
